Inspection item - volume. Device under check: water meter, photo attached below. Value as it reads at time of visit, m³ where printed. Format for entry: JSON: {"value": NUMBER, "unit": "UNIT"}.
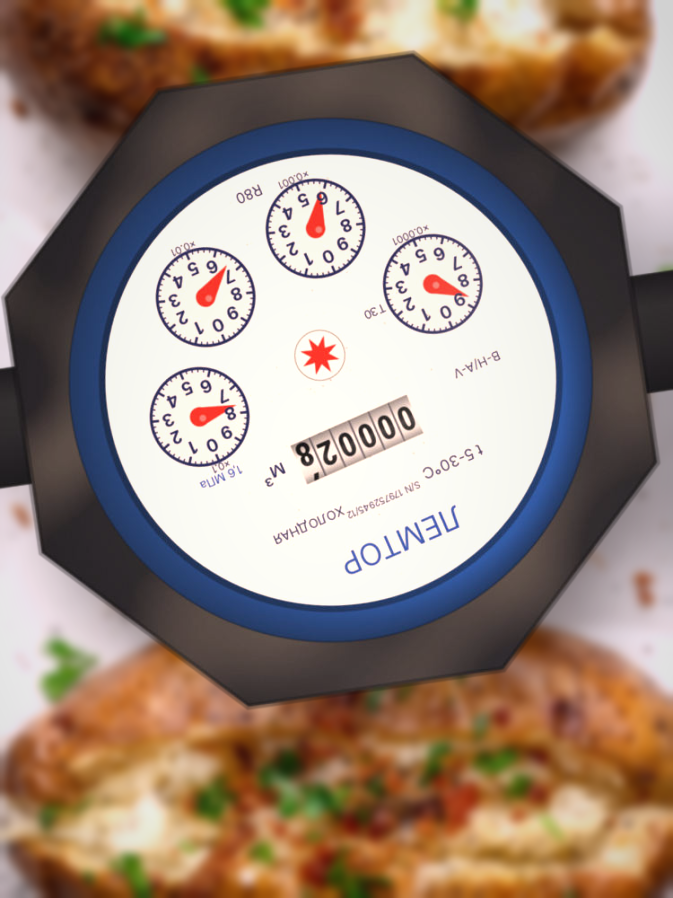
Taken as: {"value": 27.7658, "unit": "m³"}
